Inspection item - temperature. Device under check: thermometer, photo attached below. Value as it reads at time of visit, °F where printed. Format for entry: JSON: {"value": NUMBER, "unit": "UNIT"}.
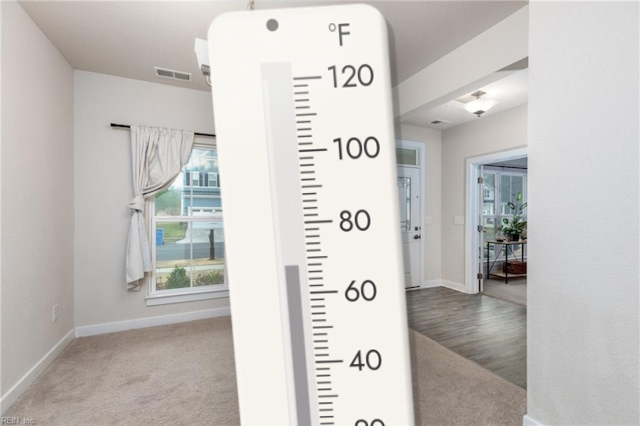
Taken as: {"value": 68, "unit": "°F"}
